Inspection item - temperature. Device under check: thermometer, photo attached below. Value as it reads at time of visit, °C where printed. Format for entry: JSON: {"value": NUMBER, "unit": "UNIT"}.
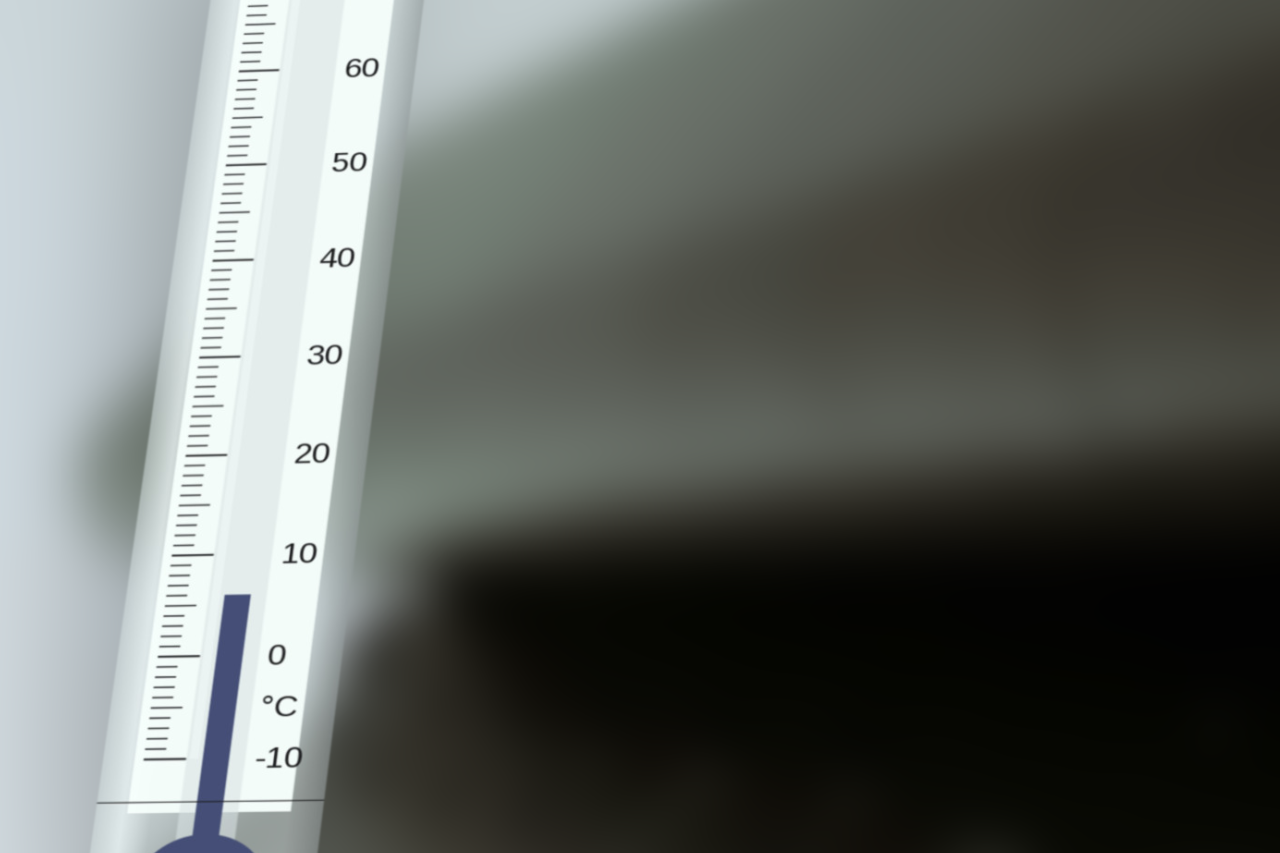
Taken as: {"value": 6, "unit": "°C"}
